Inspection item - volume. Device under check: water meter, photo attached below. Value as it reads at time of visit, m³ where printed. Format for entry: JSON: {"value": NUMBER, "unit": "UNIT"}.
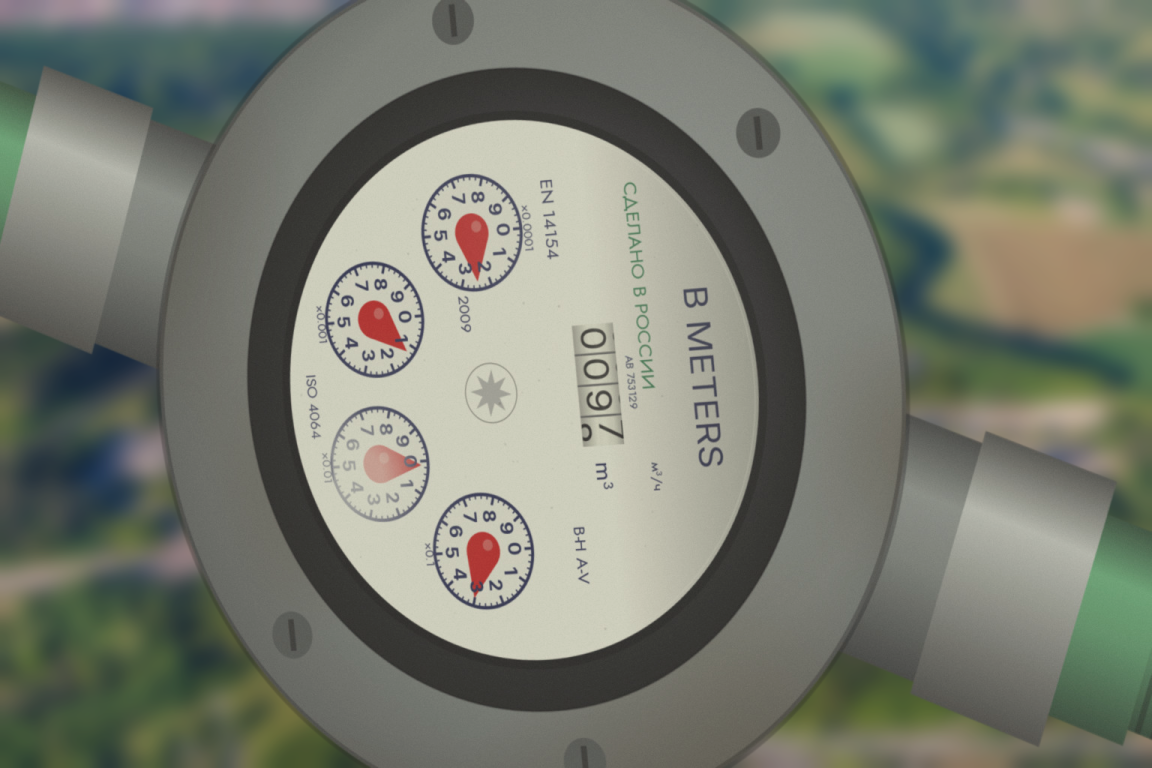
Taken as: {"value": 97.3012, "unit": "m³"}
